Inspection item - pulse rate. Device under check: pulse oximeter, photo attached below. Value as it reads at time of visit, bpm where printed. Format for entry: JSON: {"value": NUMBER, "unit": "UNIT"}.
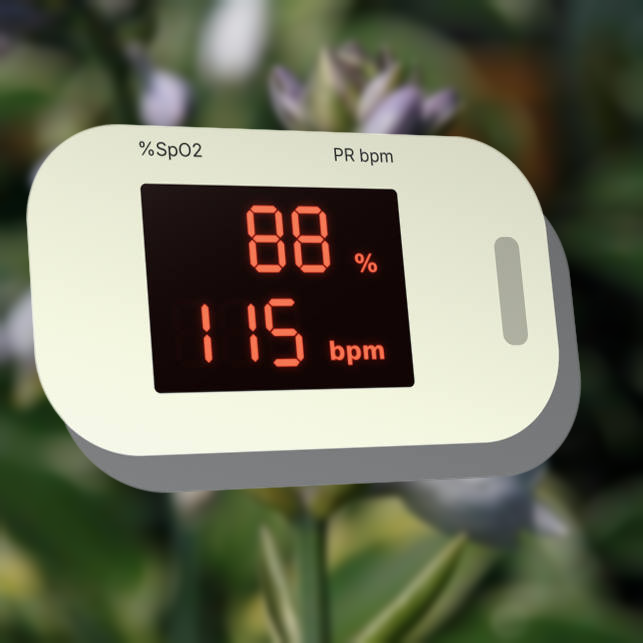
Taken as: {"value": 115, "unit": "bpm"}
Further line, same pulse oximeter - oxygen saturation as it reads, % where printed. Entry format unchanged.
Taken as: {"value": 88, "unit": "%"}
